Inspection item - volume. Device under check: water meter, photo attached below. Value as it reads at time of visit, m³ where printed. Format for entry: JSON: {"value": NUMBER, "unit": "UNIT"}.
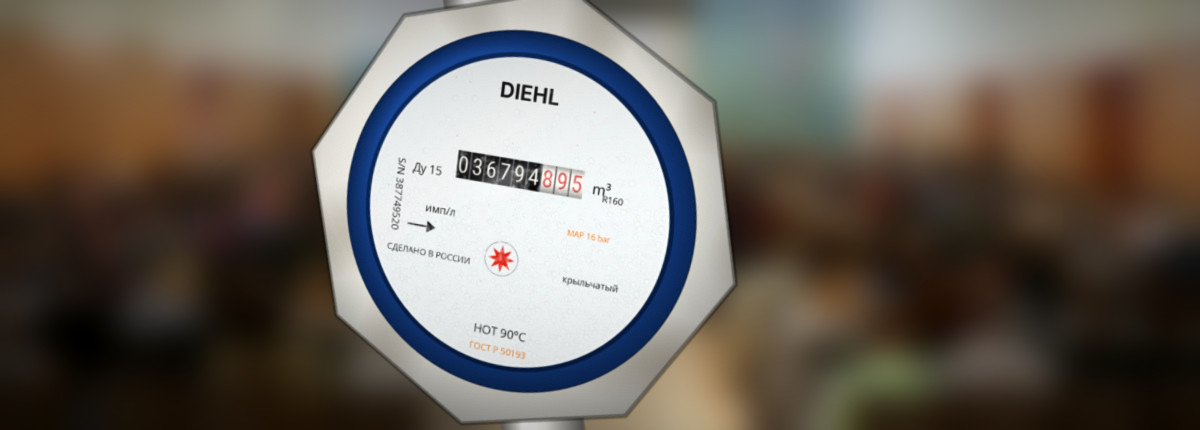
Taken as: {"value": 36794.895, "unit": "m³"}
